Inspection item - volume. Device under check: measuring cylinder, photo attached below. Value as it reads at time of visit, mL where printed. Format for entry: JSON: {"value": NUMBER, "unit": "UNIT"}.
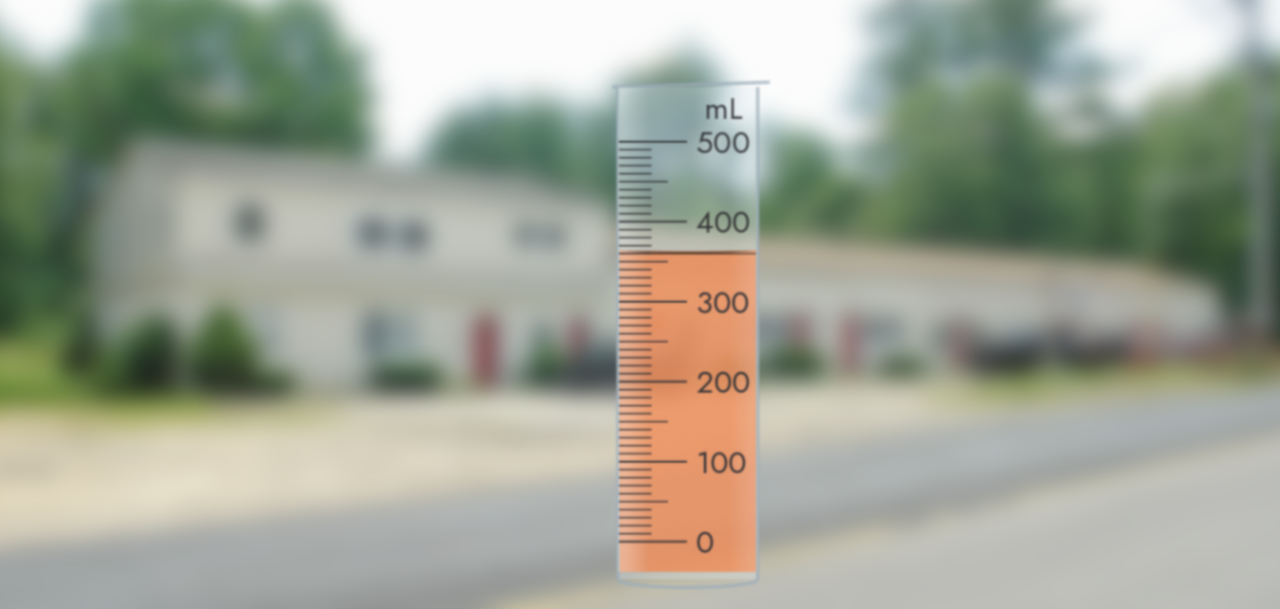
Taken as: {"value": 360, "unit": "mL"}
